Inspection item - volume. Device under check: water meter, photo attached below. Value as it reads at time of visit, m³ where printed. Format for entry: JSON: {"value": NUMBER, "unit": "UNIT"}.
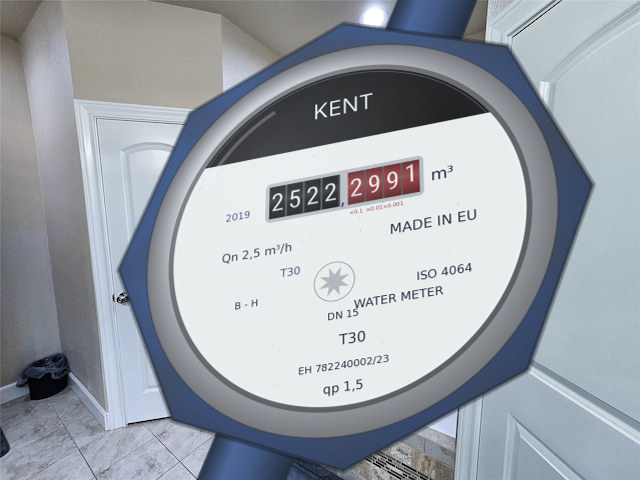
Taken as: {"value": 2522.2991, "unit": "m³"}
